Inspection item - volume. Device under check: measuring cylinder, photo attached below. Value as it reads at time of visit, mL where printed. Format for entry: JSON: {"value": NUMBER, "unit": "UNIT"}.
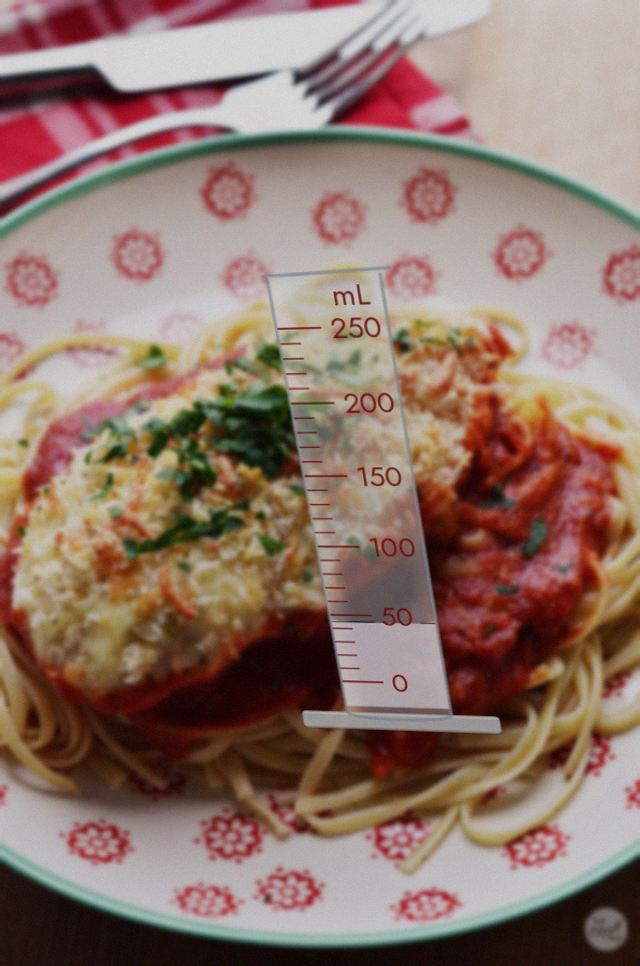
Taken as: {"value": 45, "unit": "mL"}
